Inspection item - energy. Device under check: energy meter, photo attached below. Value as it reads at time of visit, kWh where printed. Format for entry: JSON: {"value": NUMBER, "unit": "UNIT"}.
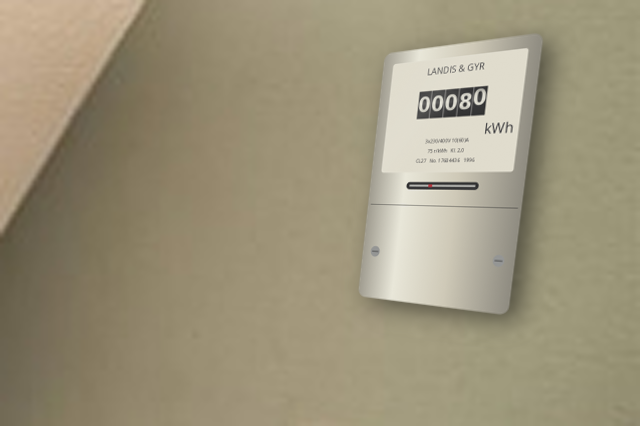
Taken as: {"value": 80, "unit": "kWh"}
